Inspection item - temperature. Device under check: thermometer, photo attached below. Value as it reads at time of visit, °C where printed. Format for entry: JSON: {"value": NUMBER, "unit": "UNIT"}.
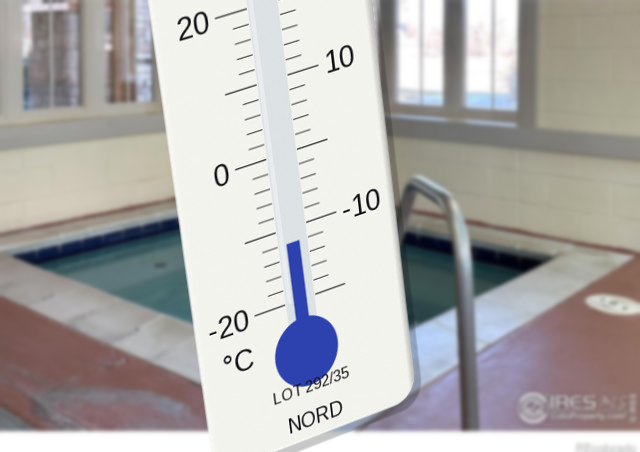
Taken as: {"value": -12, "unit": "°C"}
